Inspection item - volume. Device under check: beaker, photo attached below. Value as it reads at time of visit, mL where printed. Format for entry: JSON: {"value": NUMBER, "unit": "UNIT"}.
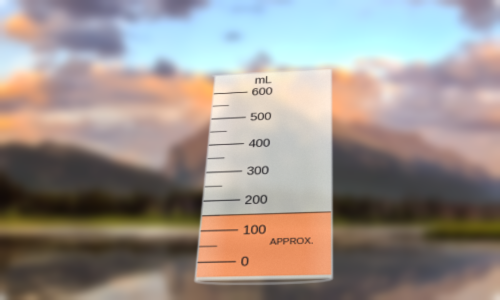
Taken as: {"value": 150, "unit": "mL"}
